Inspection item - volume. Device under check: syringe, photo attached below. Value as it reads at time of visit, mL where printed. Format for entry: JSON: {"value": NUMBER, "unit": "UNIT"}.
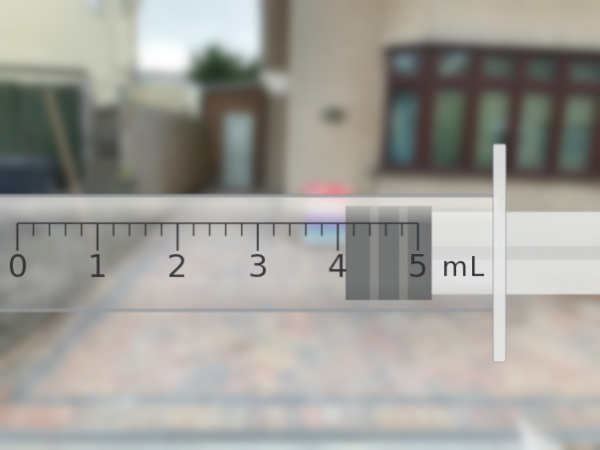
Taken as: {"value": 4.1, "unit": "mL"}
